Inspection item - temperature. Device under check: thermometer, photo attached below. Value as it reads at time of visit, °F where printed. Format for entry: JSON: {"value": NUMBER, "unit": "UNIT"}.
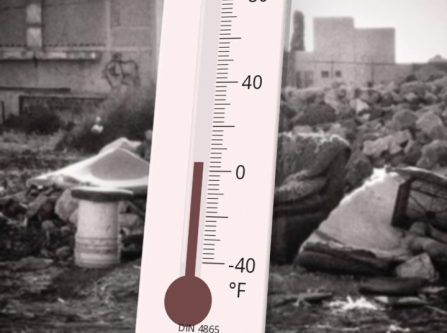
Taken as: {"value": 4, "unit": "°F"}
